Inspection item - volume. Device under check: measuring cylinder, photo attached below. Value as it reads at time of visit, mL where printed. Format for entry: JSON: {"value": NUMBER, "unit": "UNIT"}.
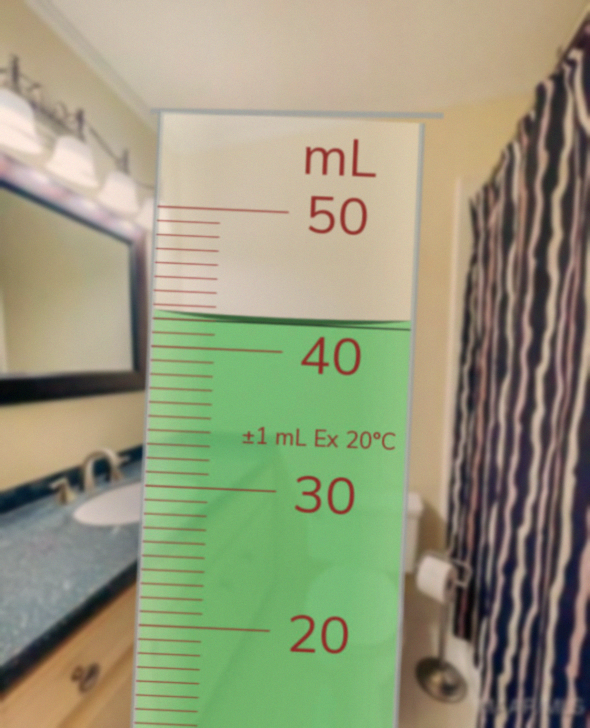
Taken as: {"value": 42, "unit": "mL"}
